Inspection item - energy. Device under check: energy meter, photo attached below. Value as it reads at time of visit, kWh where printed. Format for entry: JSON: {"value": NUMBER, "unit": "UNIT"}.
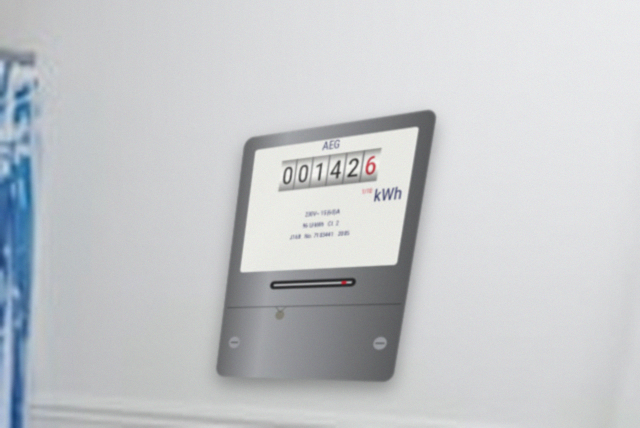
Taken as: {"value": 142.6, "unit": "kWh"}
